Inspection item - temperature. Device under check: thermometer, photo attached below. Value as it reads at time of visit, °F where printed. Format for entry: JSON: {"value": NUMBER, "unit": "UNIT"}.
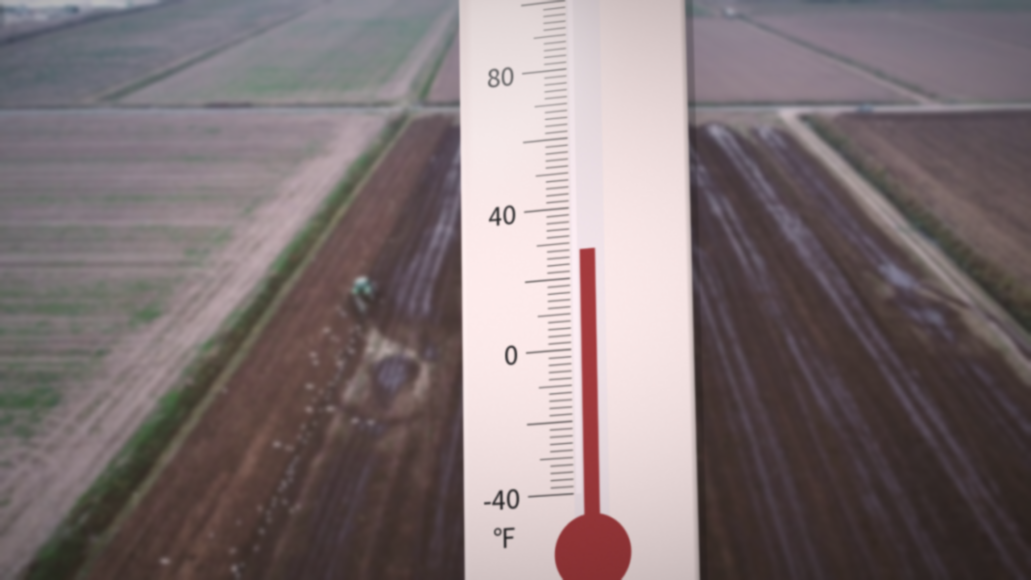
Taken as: {"value": 28, "unit": "°F"}
